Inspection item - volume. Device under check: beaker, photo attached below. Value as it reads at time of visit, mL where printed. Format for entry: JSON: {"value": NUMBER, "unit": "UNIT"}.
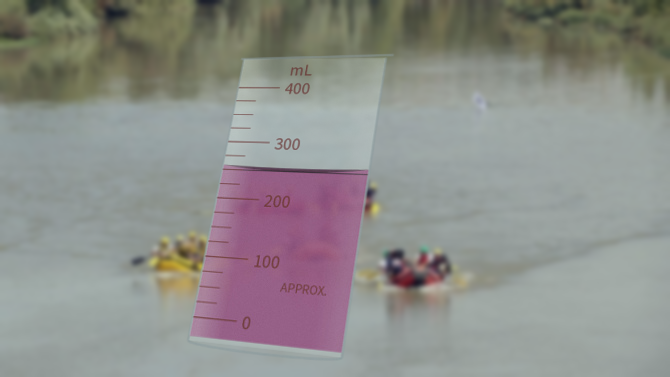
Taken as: {"value": 250, "unit": "mL"}
